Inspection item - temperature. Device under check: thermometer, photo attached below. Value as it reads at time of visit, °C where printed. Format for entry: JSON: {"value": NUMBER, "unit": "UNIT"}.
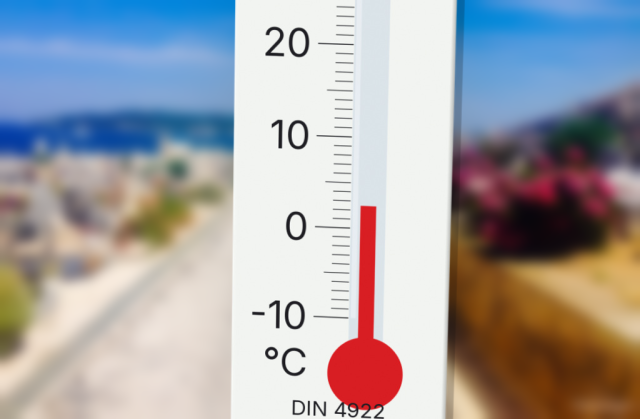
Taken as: {"value": 2.5, "unit": "°C"}
